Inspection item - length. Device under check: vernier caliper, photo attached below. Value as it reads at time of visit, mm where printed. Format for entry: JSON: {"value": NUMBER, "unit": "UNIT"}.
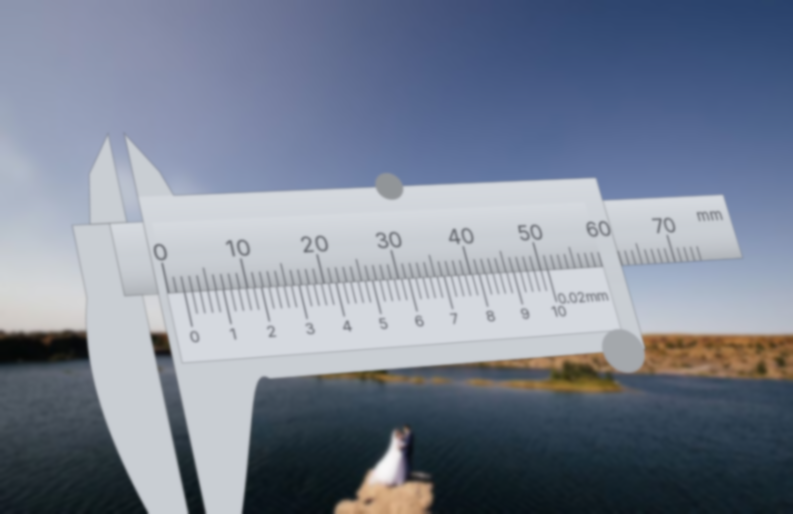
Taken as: {"value": 2.0, "unit": "mm"}
